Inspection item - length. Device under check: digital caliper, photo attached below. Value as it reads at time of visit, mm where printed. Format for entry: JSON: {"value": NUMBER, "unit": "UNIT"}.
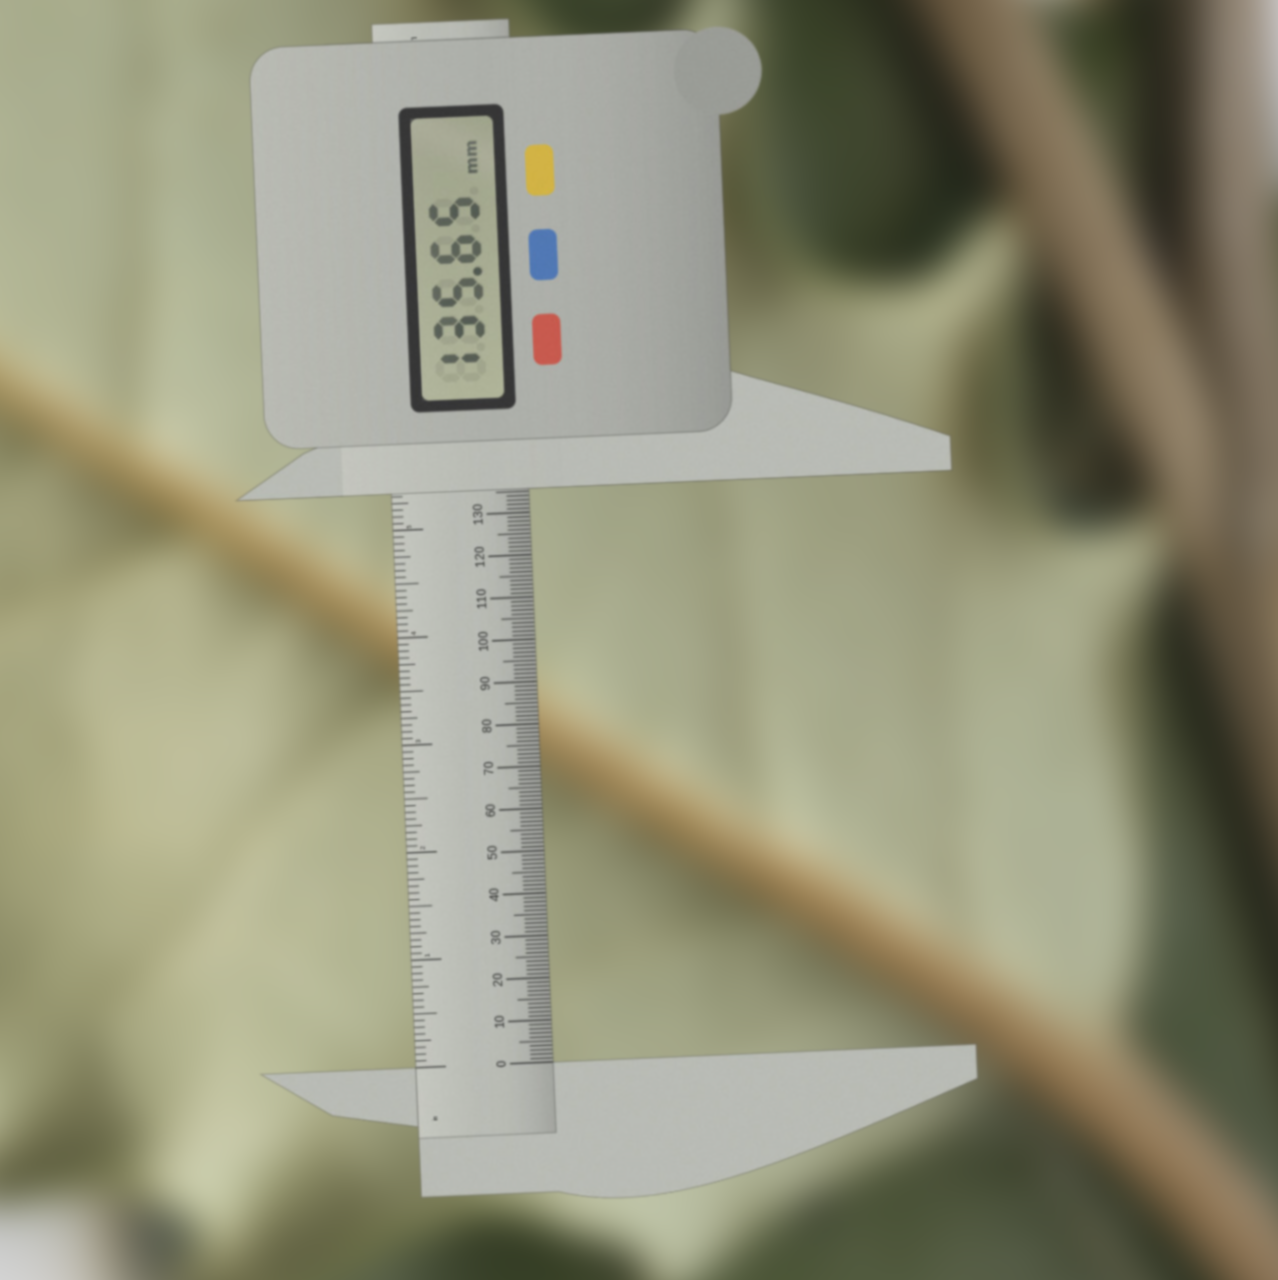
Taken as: {"value": 135.65, "unit": "mm"}
